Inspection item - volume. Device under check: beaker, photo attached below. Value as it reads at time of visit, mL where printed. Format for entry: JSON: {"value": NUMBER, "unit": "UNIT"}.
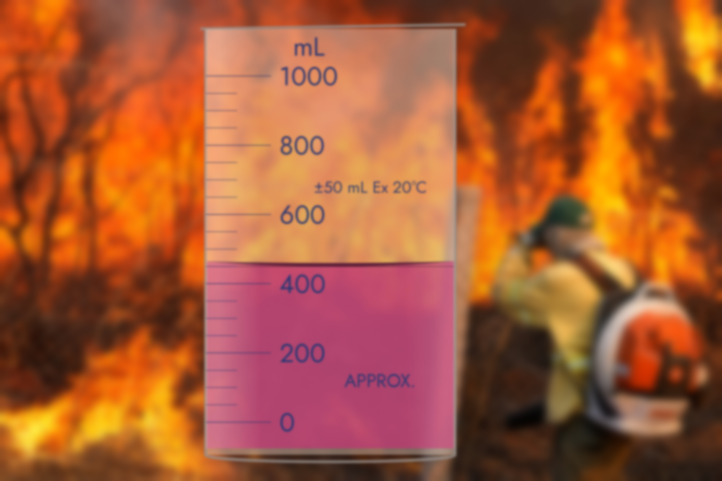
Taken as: {"value": 450, "unit": "mL"}
